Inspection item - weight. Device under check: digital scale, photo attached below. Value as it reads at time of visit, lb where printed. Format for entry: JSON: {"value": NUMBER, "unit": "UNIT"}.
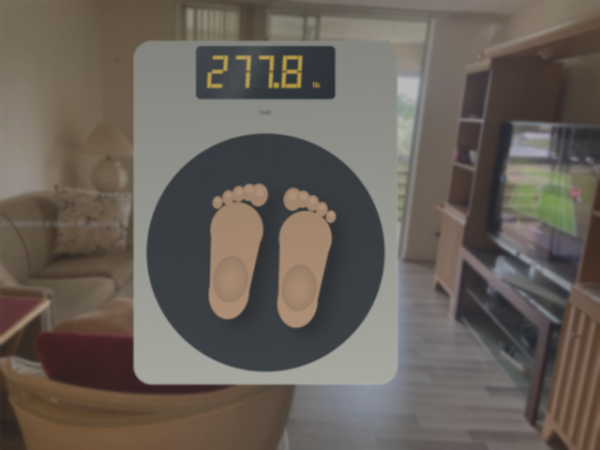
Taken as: {"value": 277.8, "unit": "lb"}
